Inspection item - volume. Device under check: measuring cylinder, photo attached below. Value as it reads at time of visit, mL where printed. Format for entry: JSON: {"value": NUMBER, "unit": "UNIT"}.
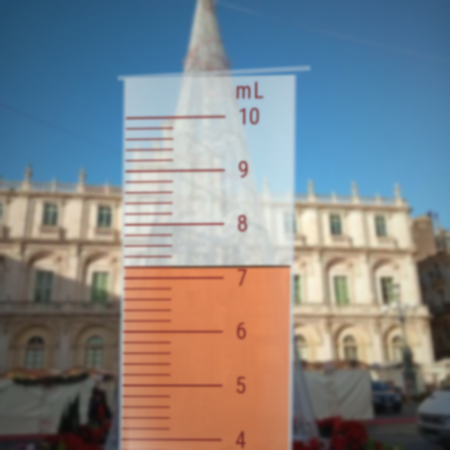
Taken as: {"value": 7.2, "unit": "mL"}
